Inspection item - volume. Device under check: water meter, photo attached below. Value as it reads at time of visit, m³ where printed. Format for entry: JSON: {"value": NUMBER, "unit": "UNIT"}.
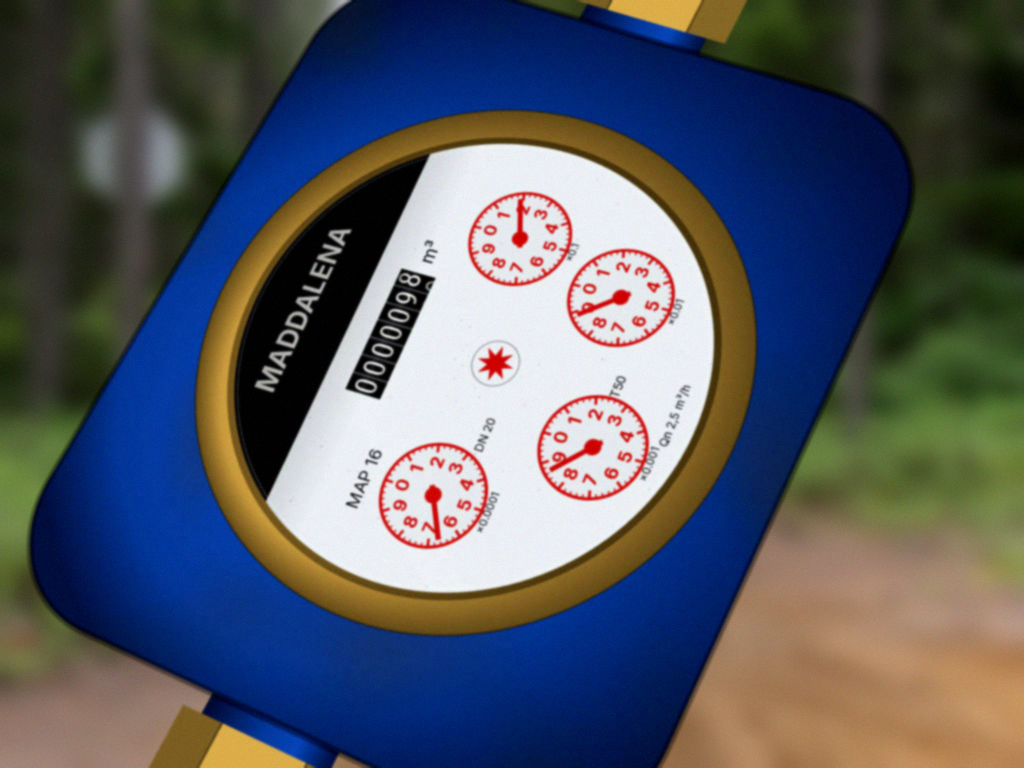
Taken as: {"value": 98.1886, "unit": "m³"}
